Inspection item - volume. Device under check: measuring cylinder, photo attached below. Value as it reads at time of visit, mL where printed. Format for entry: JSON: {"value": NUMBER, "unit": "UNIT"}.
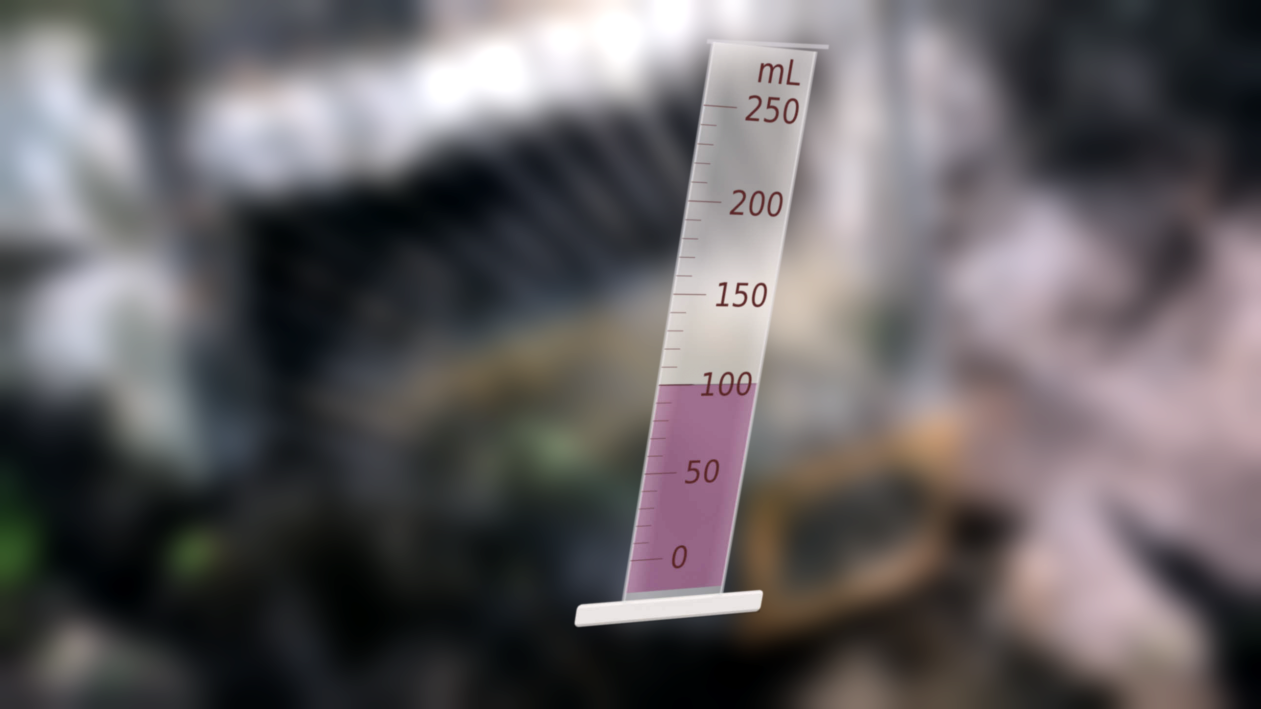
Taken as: {"value": 100, "unit": "mL"}
